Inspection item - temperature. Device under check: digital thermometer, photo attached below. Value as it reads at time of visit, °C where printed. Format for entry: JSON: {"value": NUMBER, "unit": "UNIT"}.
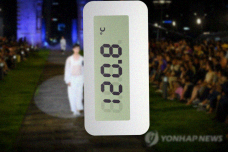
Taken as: {"value": 120.8, "unit": "°C"}
